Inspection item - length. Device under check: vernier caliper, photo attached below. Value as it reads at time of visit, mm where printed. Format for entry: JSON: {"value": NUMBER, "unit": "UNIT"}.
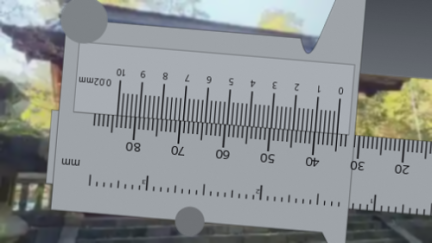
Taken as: {"value": 35.0, "unit": "mm"}
